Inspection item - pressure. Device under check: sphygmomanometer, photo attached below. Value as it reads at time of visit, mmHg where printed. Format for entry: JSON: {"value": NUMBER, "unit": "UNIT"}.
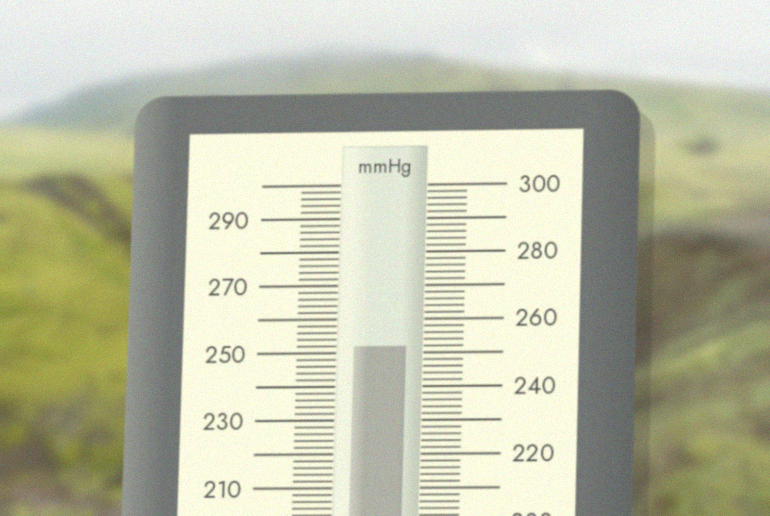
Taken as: {"value": 252, "unit": "mmHg"}
